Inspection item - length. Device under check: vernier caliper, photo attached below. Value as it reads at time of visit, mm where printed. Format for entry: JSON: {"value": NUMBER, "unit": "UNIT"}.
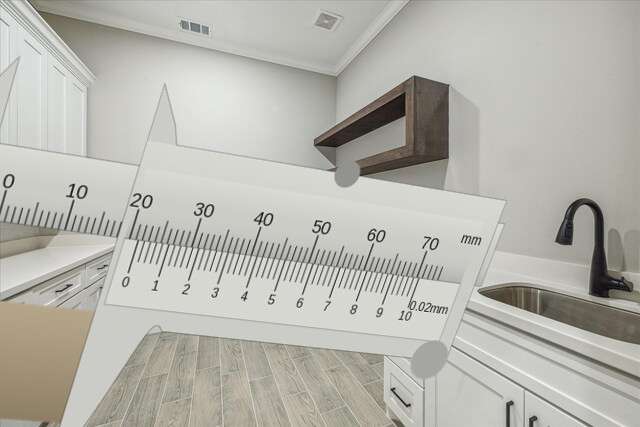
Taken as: {"value": 21.4, "unit": "mm"}
